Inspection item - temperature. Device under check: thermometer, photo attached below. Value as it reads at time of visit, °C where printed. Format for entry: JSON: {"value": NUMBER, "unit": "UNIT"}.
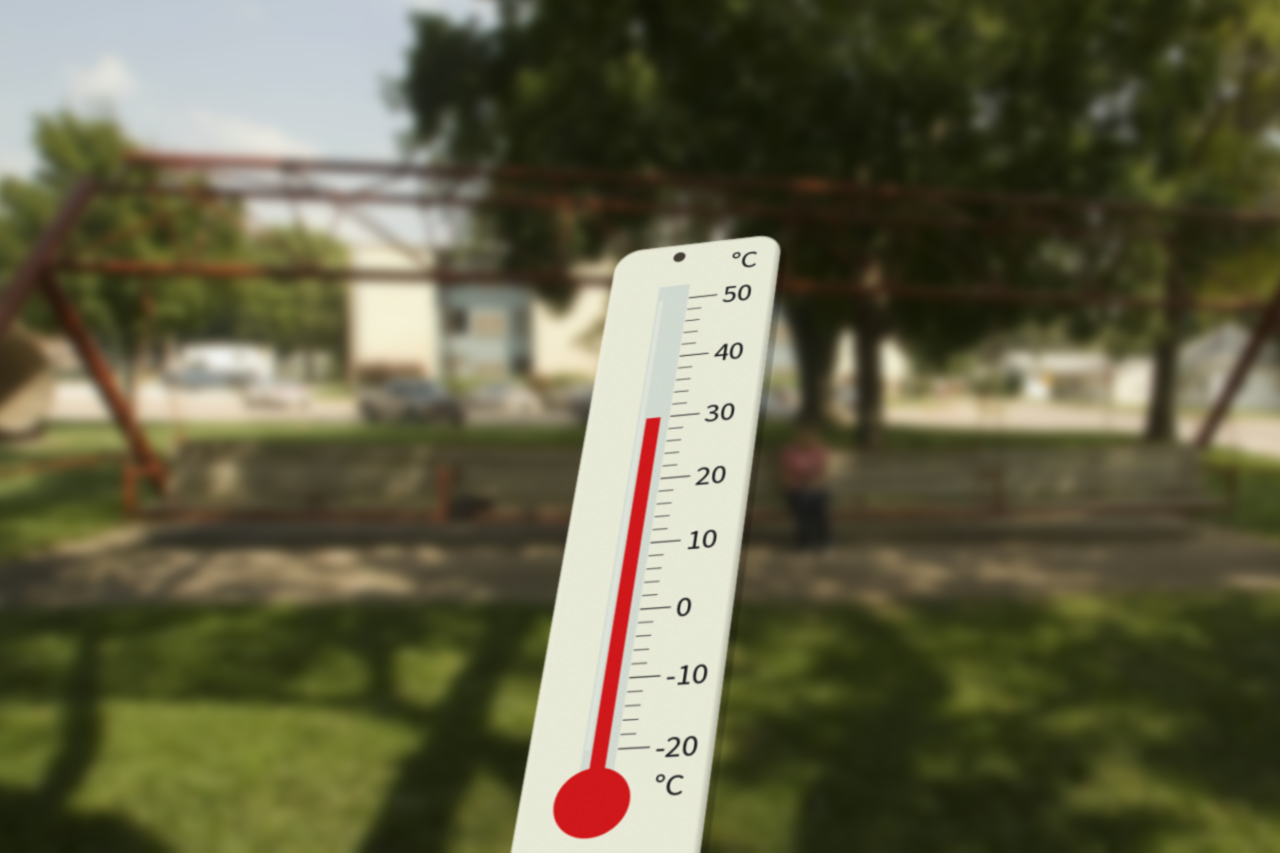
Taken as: {"value": 30, "unit": "°C"}
